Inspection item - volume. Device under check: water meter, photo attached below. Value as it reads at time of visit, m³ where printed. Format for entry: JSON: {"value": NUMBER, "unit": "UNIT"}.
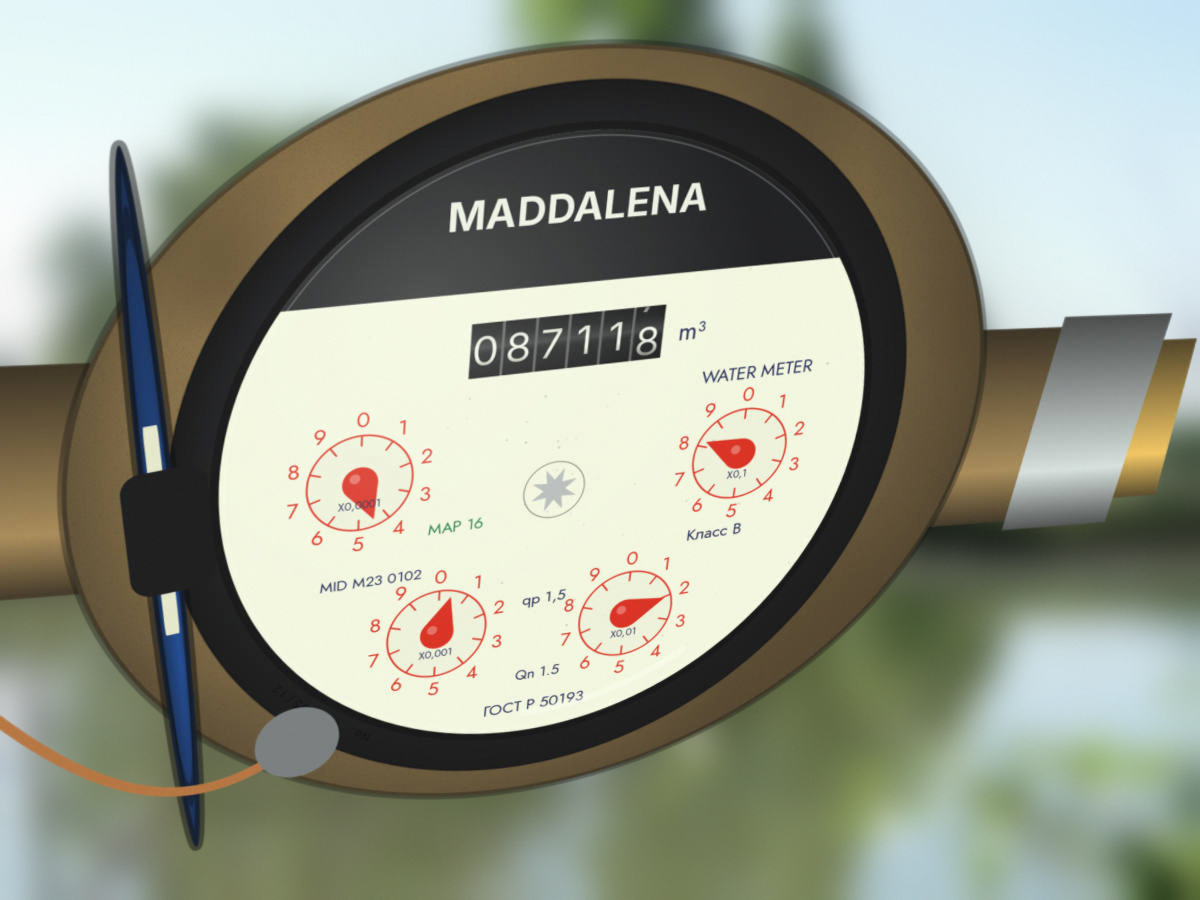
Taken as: {"value": 87117.8204, "unit": "m³"}
